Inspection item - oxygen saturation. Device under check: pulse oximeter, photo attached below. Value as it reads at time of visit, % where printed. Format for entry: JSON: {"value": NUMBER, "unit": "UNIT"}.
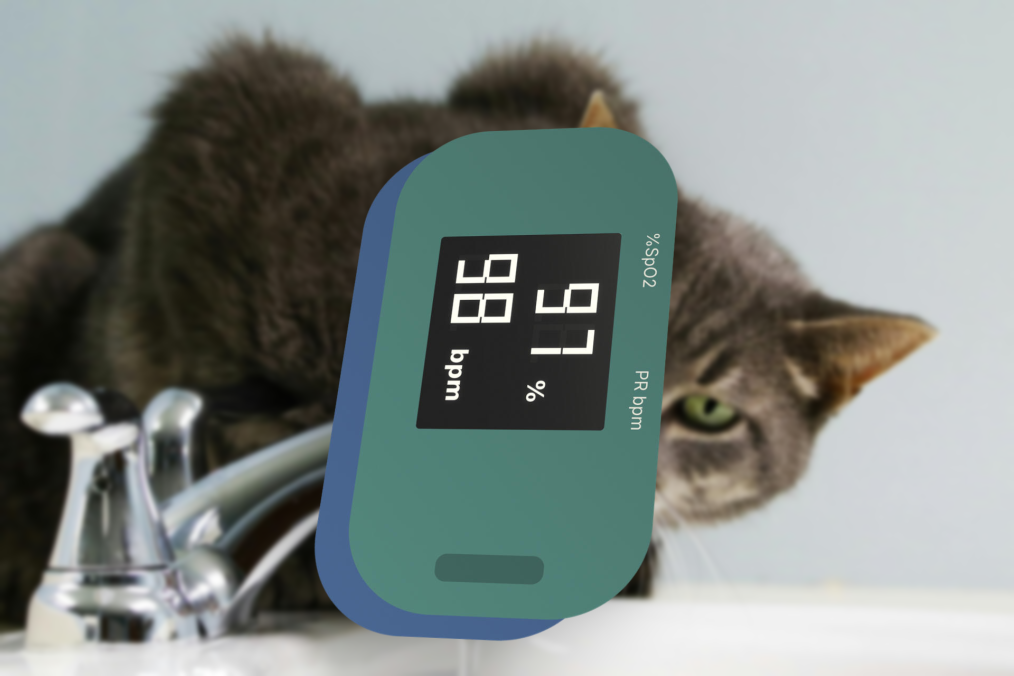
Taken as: {"value": 97, "unit": "%"}
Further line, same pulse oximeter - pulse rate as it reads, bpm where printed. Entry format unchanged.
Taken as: {"value": 98, "unit": "bpm"}
